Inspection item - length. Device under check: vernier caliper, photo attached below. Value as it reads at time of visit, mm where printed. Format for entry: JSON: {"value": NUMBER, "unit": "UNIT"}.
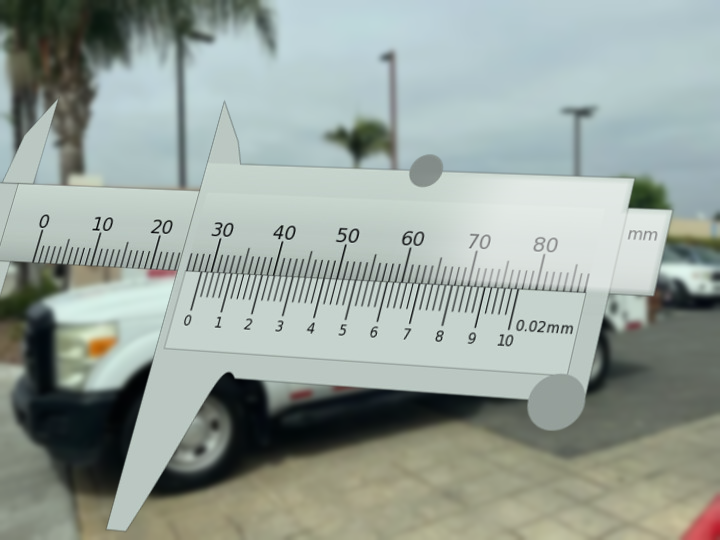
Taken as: {"value": 28.4, "unit": "mm"}
